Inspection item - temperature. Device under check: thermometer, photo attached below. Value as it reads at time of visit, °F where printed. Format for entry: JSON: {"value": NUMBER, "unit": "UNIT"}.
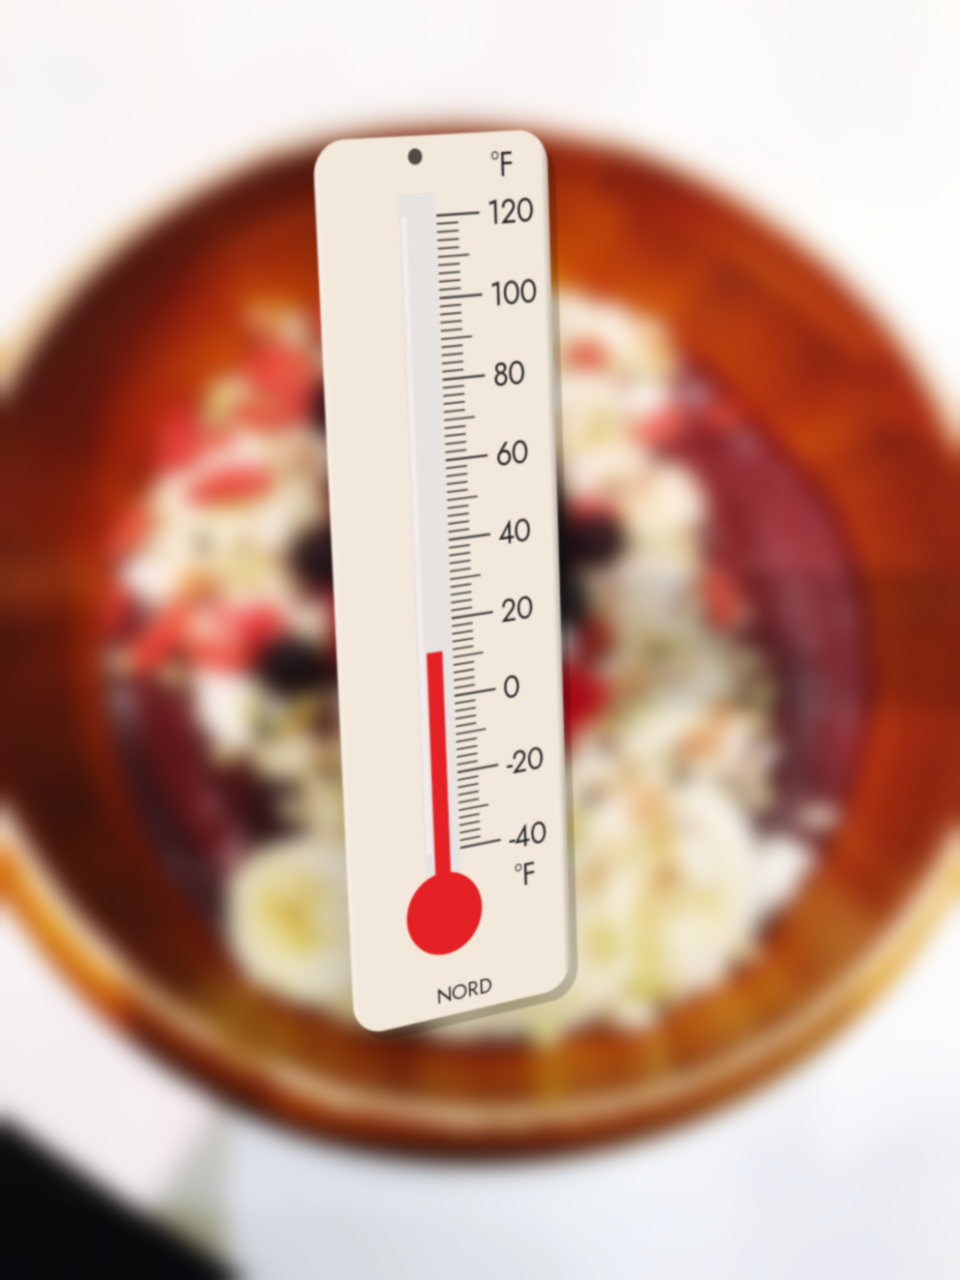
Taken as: {"value": 12, "unit": "°F"}
